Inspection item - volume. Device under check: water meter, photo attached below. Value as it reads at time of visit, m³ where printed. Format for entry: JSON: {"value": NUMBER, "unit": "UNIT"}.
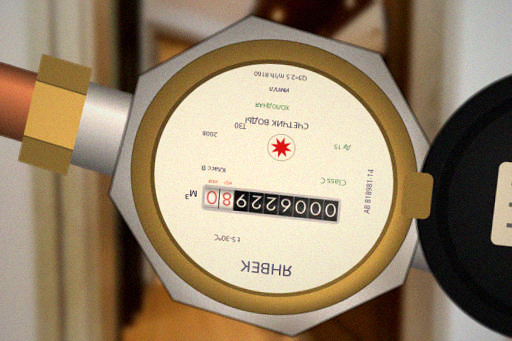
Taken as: {"value": 6229.80, "unit": "m³"}
